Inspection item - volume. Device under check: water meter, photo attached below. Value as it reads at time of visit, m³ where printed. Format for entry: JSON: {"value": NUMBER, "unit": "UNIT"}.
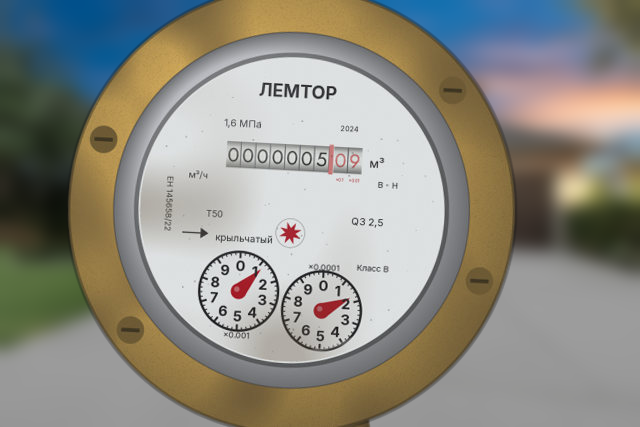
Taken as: {"value": 5.0911, "unit": "m³"}
